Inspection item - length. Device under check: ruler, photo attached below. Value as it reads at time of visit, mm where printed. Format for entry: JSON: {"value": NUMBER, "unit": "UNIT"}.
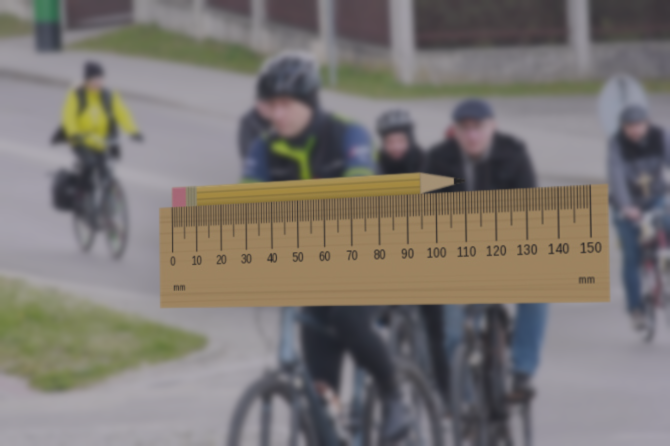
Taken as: {"value": 110, "unit": "mm"}
